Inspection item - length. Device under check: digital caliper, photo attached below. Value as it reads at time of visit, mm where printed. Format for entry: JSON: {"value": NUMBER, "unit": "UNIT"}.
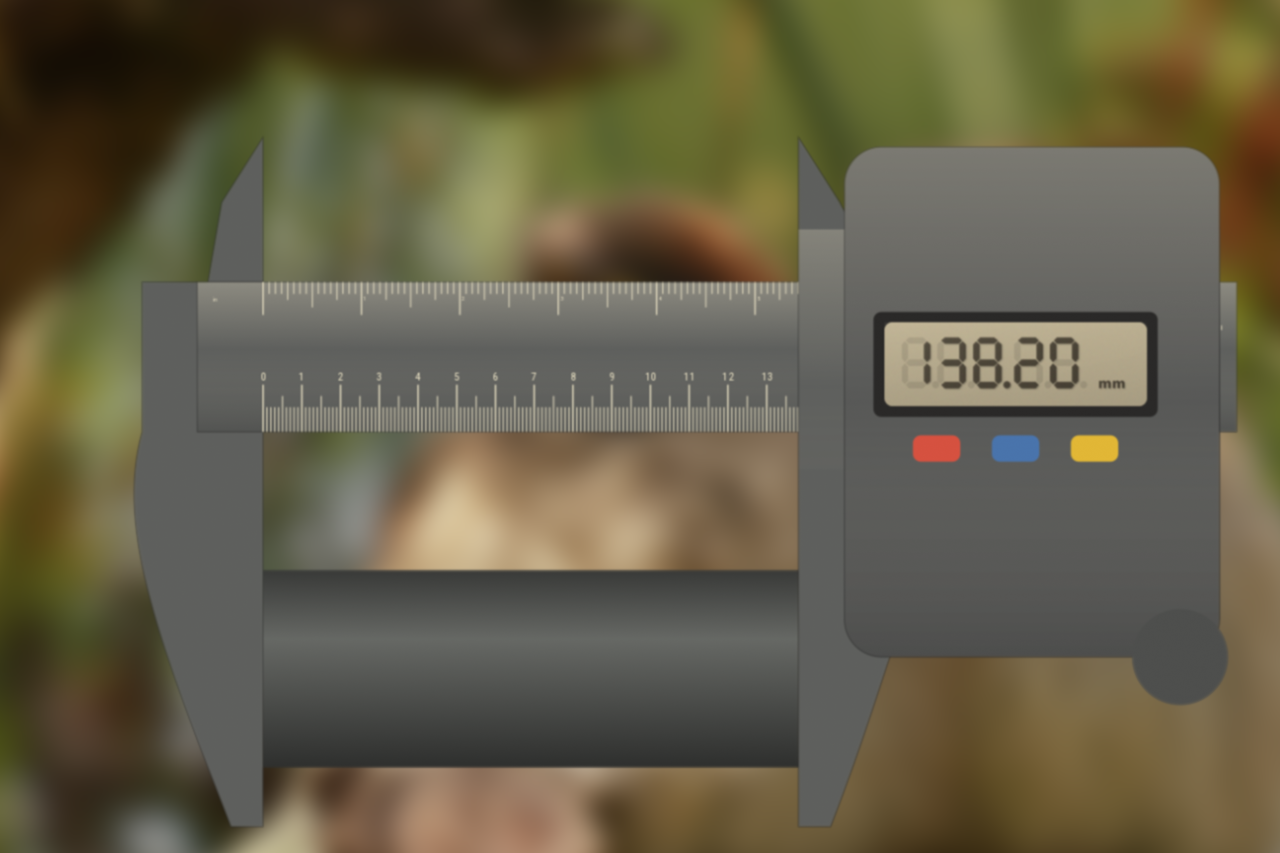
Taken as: {"value": 138.20, "unit": "mm"}
